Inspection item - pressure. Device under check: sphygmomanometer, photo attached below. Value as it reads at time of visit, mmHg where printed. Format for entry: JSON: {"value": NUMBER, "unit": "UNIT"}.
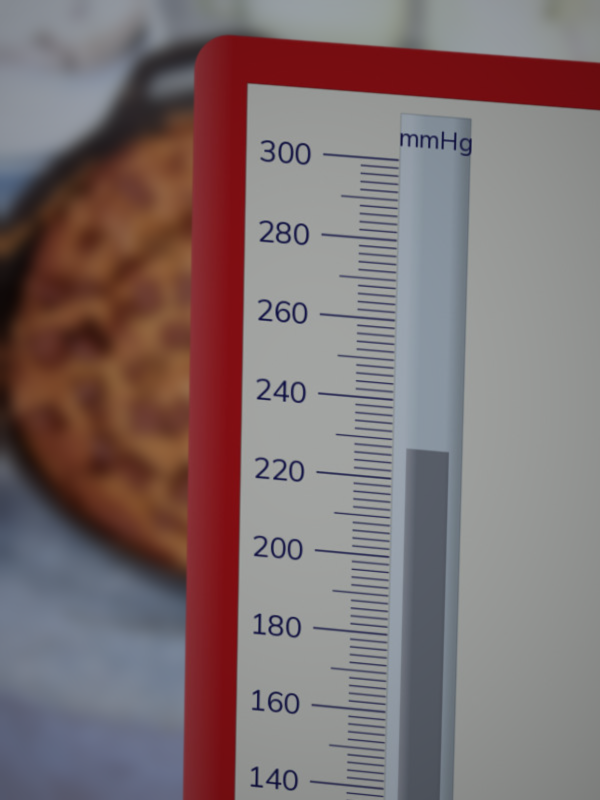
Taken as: {"value": 228, "unit": "mmHg"}
